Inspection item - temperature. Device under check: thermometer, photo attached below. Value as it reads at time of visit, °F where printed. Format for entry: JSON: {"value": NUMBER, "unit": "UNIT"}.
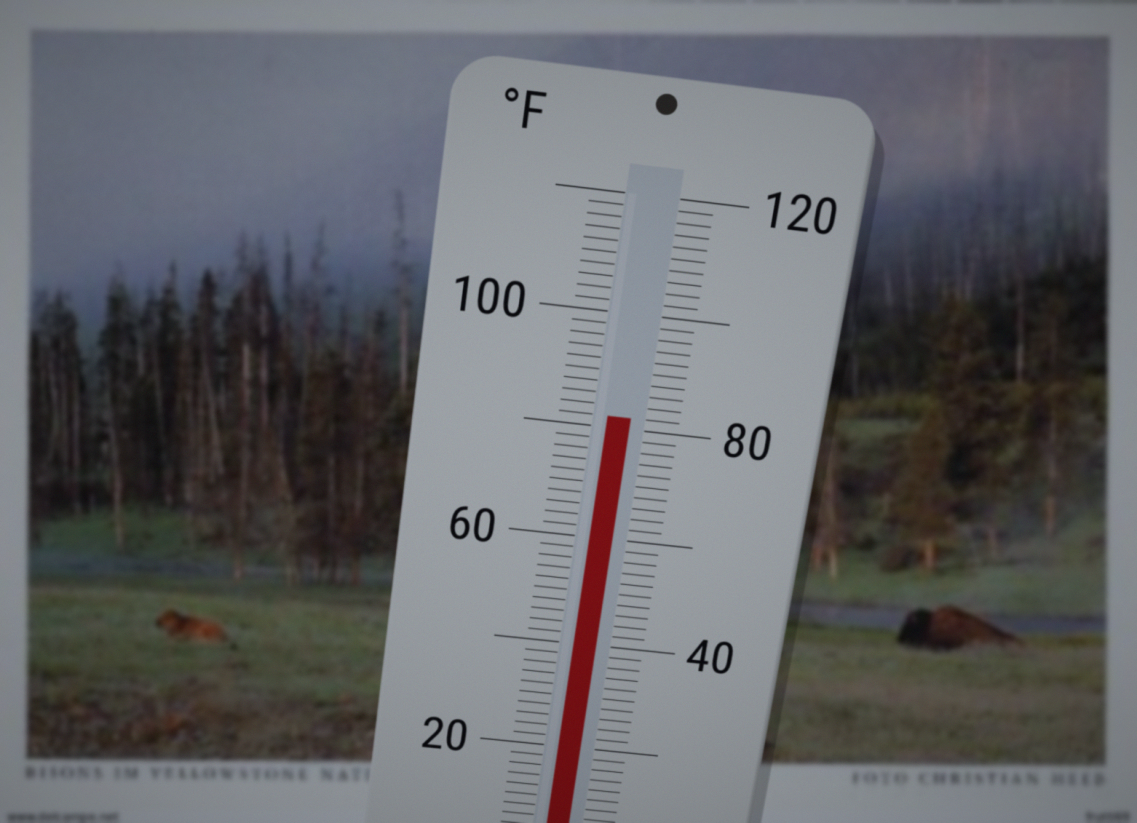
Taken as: {"value": 82, "unit": "°F"}
